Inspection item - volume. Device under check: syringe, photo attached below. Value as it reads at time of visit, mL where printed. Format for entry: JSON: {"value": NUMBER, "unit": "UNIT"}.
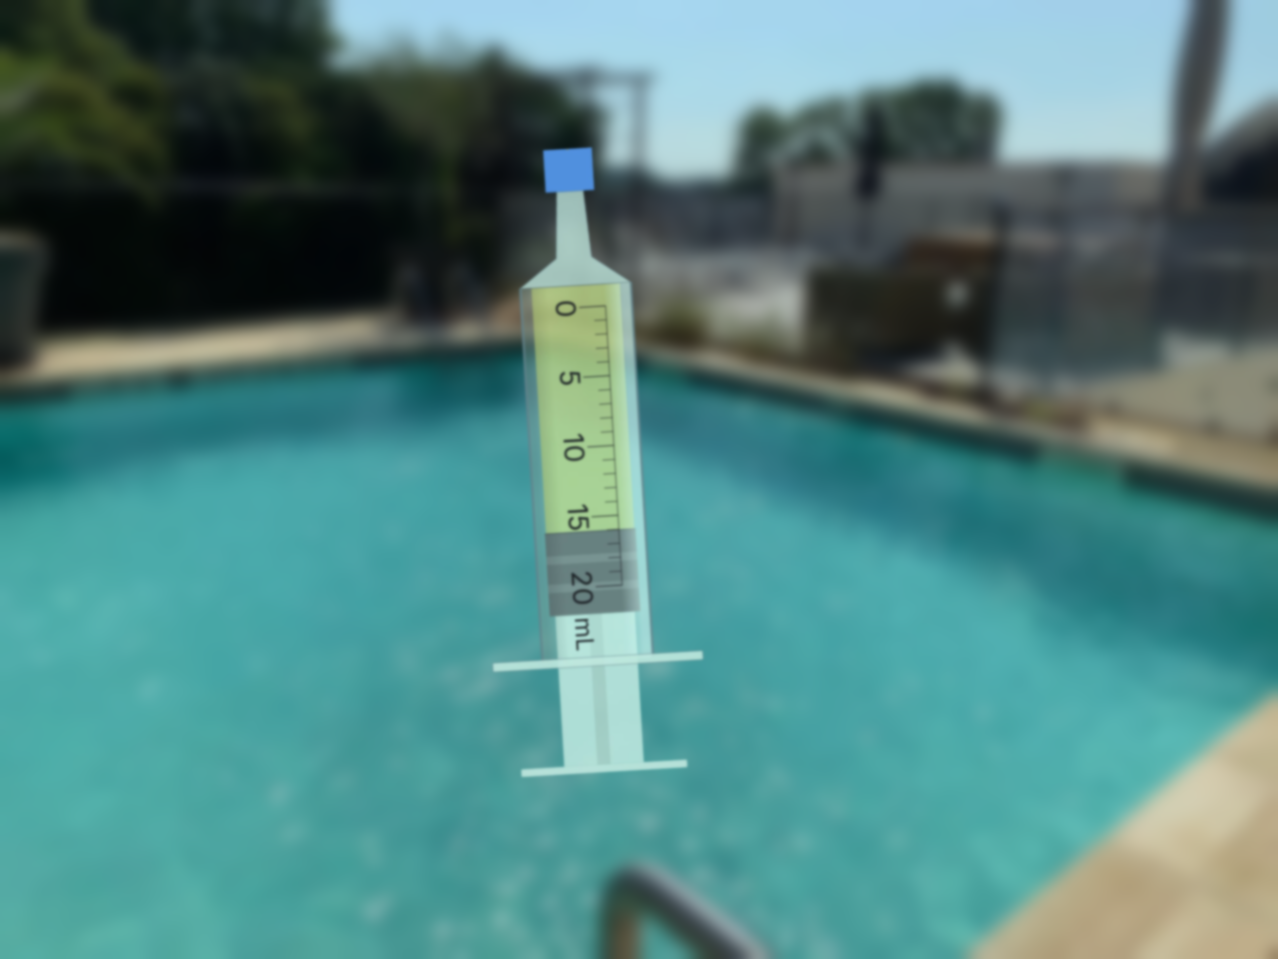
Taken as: {"value": 16, "unit": "mL"}
